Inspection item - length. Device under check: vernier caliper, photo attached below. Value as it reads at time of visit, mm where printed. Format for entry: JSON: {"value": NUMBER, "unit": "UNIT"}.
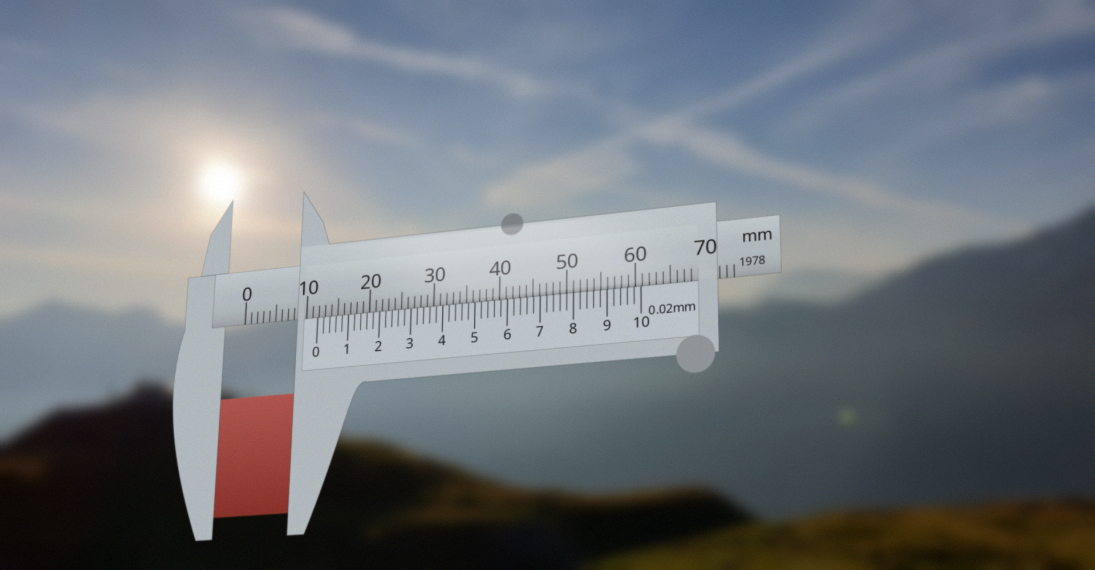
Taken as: {"value": 11.8, "unit": "mm"}
